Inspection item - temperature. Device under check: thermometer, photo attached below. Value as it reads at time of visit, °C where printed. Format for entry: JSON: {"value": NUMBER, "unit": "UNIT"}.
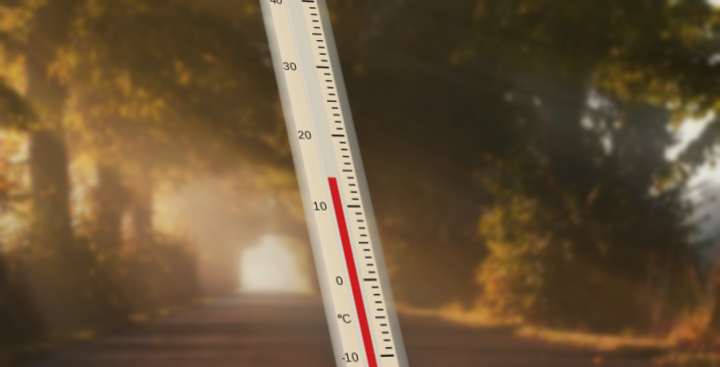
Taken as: {"value": 14, "unit": "°C"}
